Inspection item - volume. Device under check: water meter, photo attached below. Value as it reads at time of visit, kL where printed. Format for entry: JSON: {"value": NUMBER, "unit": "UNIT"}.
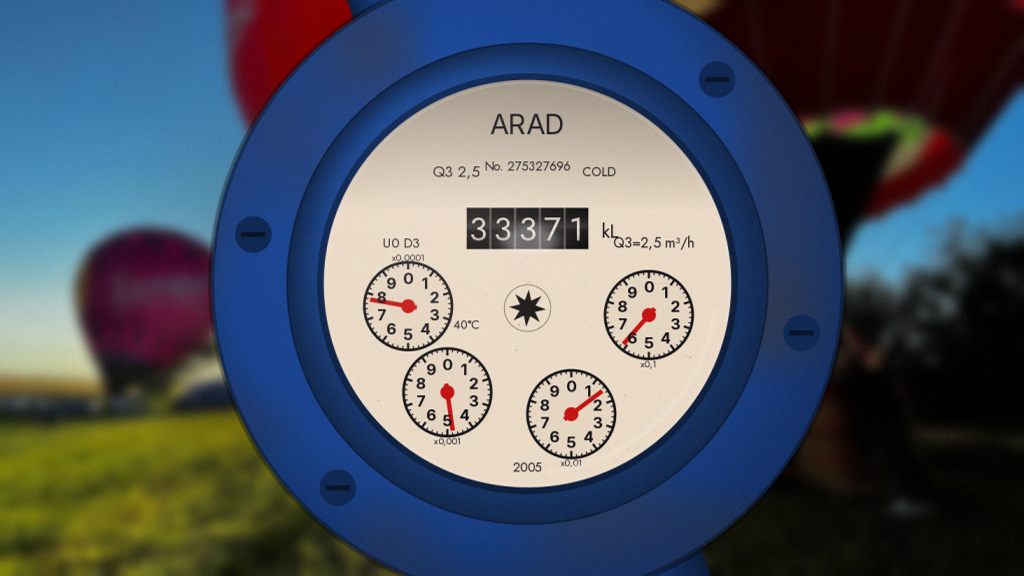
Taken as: {"value": 33371.6147, "unit": "kL"}
